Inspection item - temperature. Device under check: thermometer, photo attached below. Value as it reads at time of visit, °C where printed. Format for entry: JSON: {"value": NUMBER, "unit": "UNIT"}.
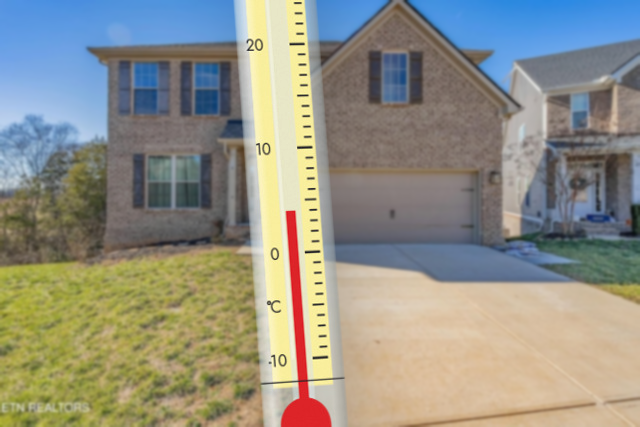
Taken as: {"value": 4, "unit": "°C"}
